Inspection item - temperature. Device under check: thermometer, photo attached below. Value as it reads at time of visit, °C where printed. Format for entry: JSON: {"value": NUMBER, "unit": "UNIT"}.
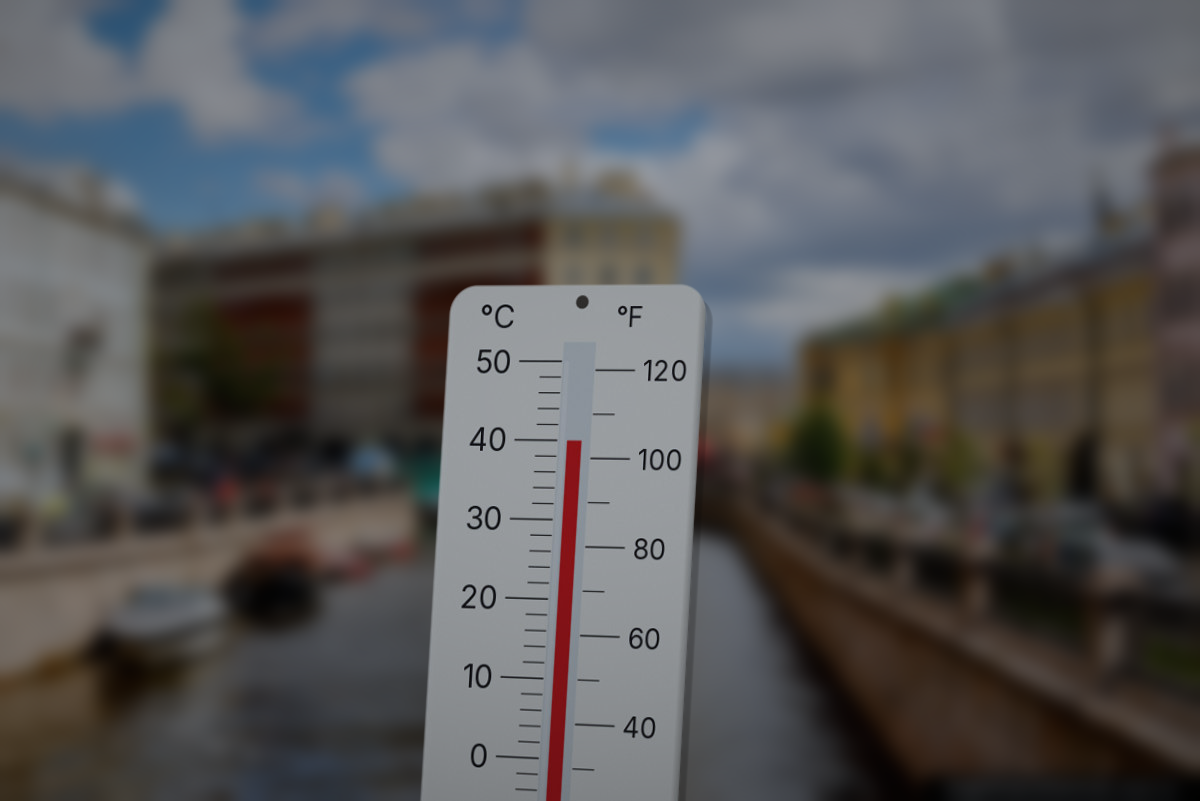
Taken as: {"value": 40, "unit": "°C"}
